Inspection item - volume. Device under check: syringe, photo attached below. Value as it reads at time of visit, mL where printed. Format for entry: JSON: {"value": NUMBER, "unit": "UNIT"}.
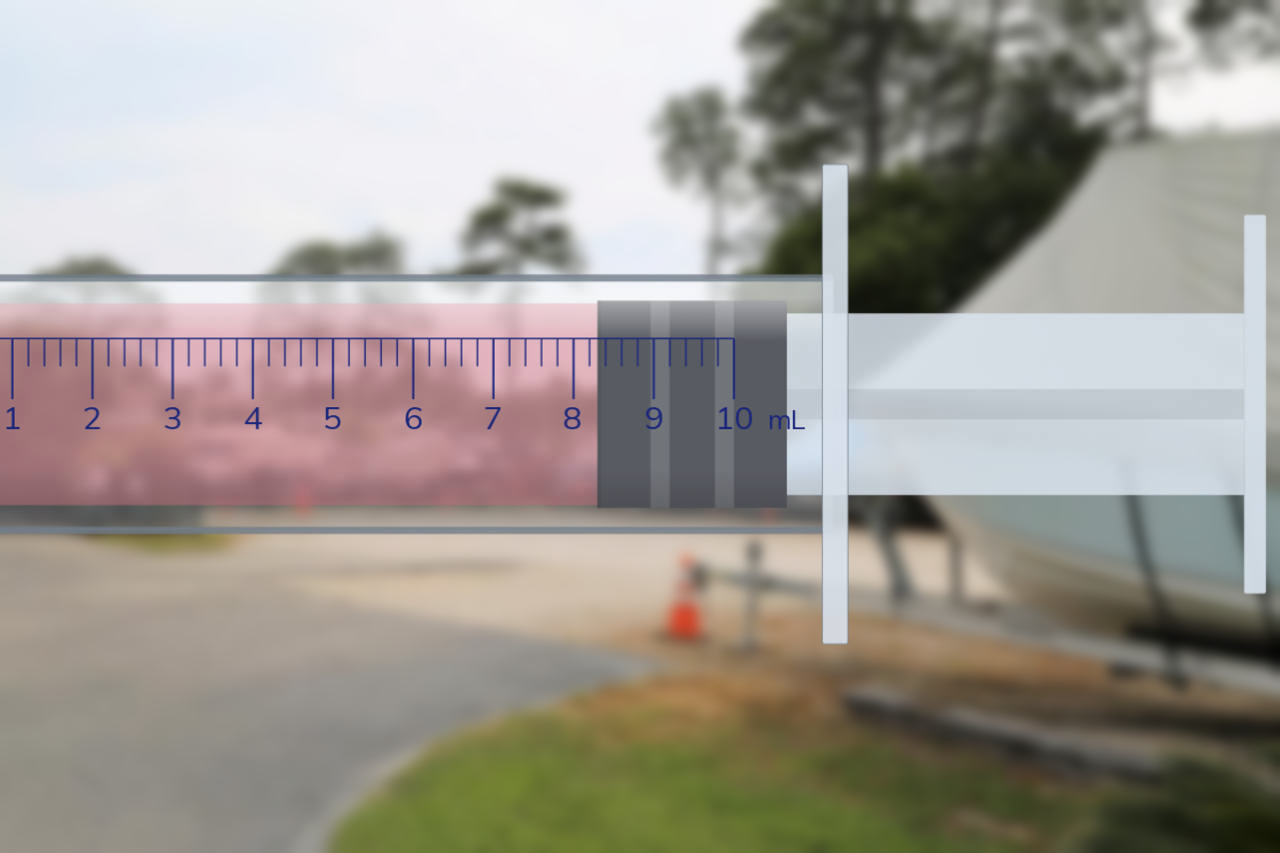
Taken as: {"value": 8.3, "unit": "mL"}
